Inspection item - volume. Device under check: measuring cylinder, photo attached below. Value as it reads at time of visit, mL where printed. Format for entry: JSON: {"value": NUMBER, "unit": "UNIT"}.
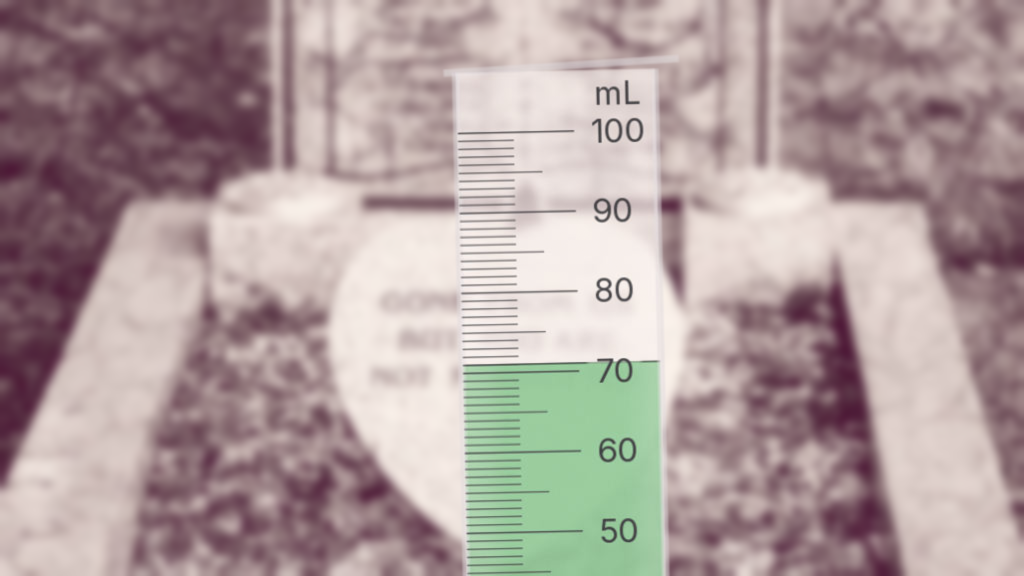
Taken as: {"value": 71, "unit": "mL"}
